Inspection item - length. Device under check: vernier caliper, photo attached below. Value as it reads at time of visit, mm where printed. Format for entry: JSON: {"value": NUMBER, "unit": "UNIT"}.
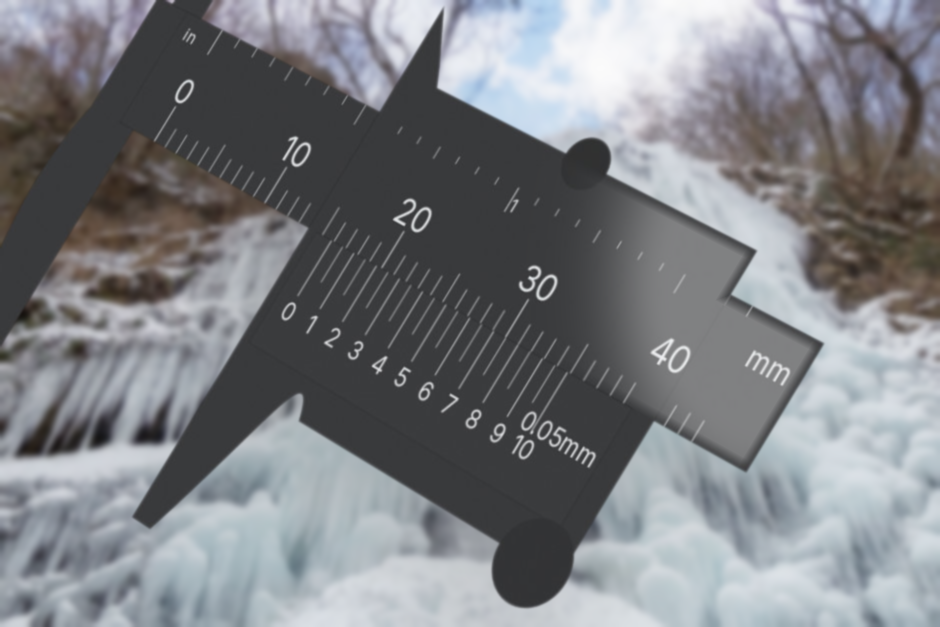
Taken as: {"value": 15.8, "unit": "mm"}
